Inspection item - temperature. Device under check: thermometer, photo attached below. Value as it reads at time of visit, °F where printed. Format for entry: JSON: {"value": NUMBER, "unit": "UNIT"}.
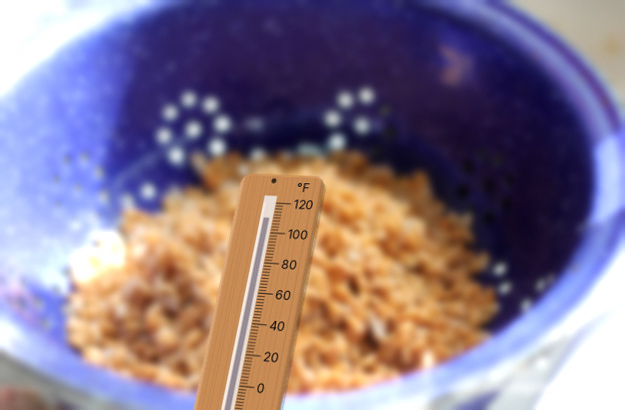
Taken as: {"value": 110, "unit": "°F"}
